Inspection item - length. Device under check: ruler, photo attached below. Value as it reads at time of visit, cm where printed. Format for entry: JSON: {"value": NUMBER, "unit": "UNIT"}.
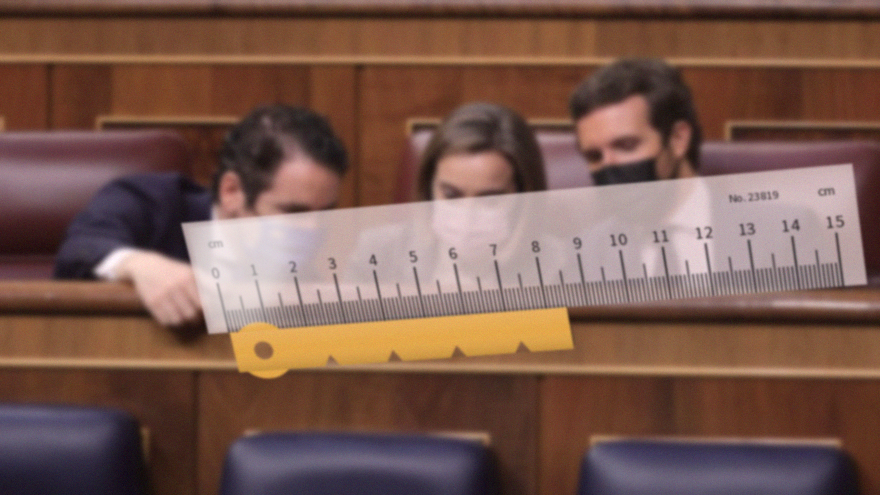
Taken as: {"value": 8.5, "unit": "cm"}
